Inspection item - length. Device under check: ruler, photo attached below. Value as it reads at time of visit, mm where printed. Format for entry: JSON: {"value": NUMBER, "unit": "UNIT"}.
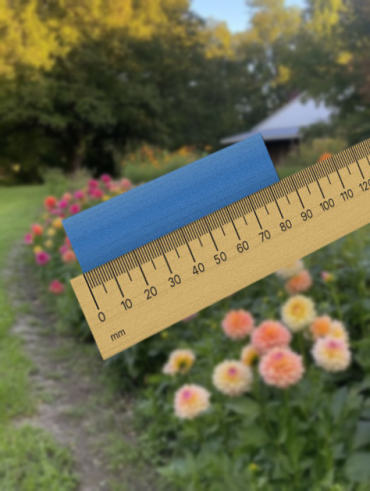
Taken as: {"value": 85, "unit": "mm"}
